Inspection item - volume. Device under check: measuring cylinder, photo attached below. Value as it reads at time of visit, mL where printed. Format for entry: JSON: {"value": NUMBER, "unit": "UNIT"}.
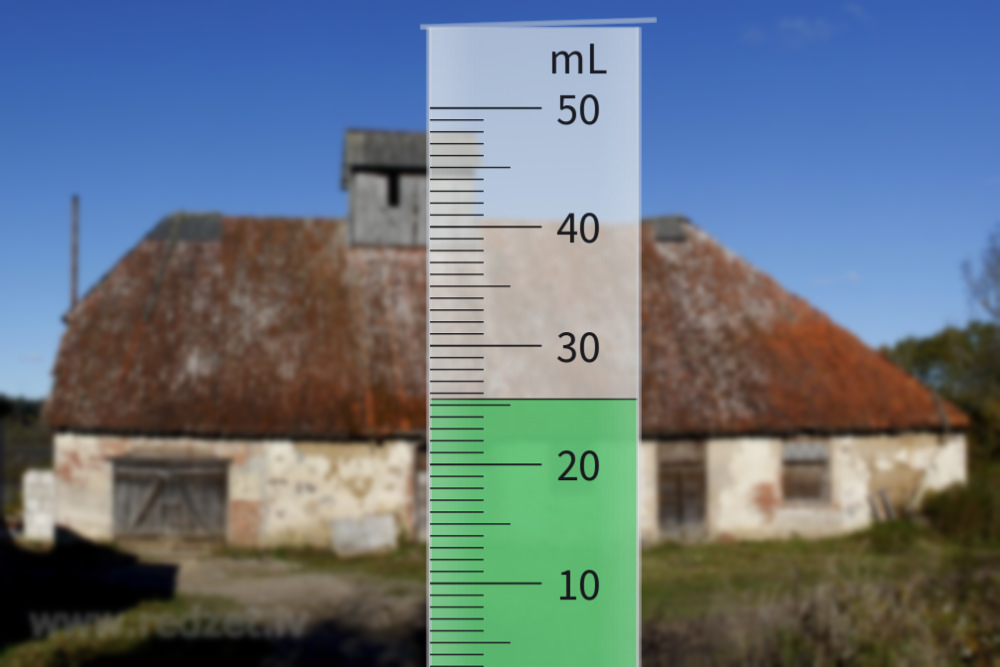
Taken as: {"value": 25.5, "unit": "mL"}
